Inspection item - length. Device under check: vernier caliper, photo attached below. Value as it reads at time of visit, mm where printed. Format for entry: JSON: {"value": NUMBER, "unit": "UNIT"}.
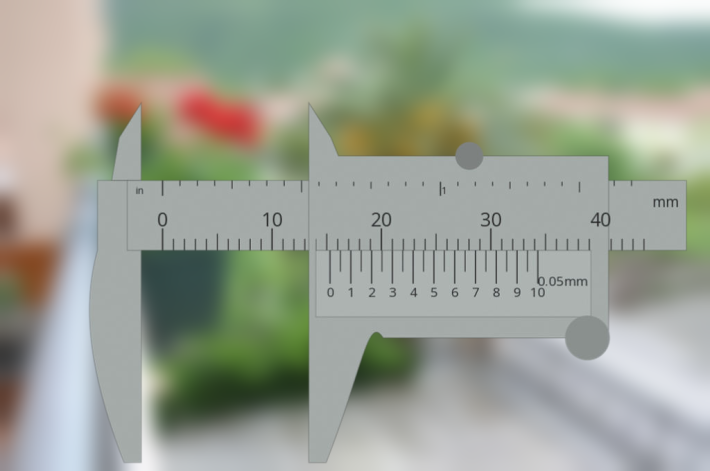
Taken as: {"value": 15.3, "unit": "mm"}
